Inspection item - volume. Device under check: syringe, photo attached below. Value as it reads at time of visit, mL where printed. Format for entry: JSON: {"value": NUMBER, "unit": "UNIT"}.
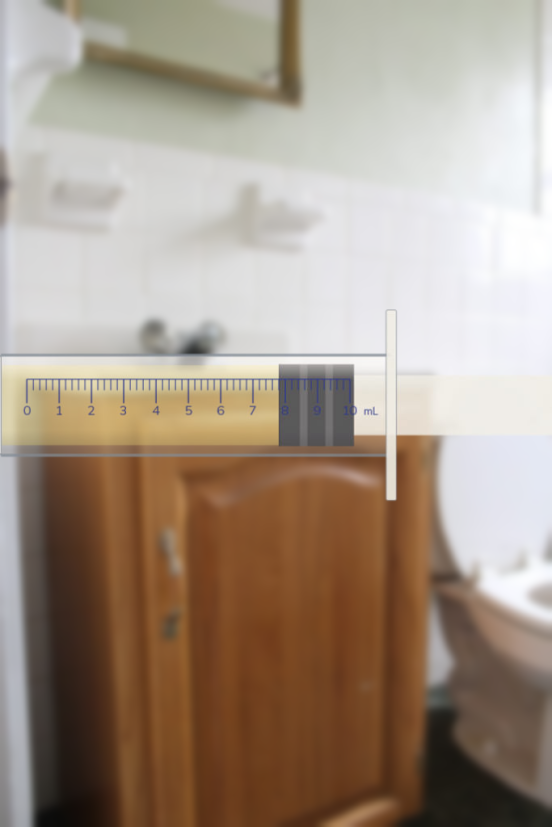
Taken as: {"value": 7.8, "unit": "mL"}
